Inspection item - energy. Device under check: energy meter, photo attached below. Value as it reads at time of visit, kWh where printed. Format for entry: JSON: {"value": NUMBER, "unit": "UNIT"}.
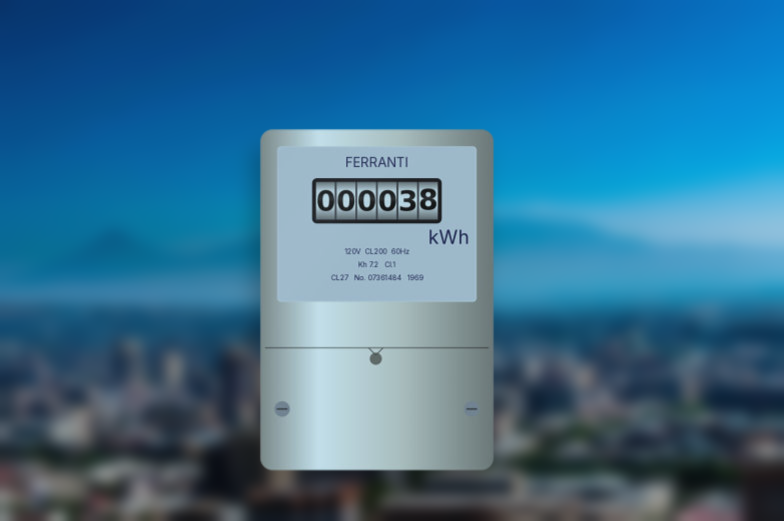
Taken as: {"value": 38, "unit": "kWh"}
